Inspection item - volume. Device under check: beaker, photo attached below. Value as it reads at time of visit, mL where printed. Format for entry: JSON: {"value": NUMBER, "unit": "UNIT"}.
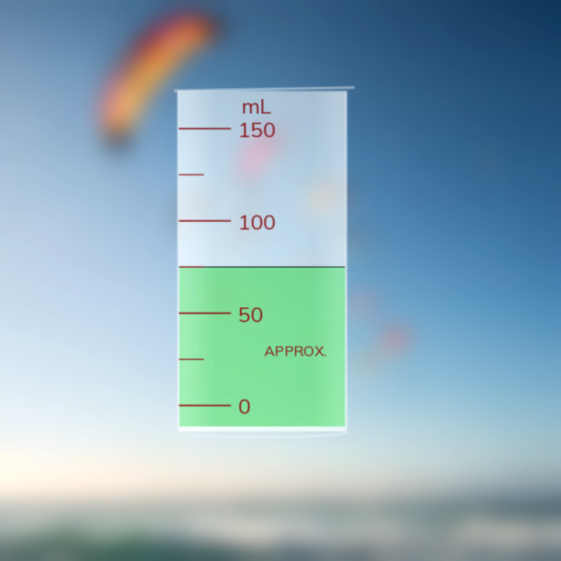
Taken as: {"value": 75, "unit": "mL"}
